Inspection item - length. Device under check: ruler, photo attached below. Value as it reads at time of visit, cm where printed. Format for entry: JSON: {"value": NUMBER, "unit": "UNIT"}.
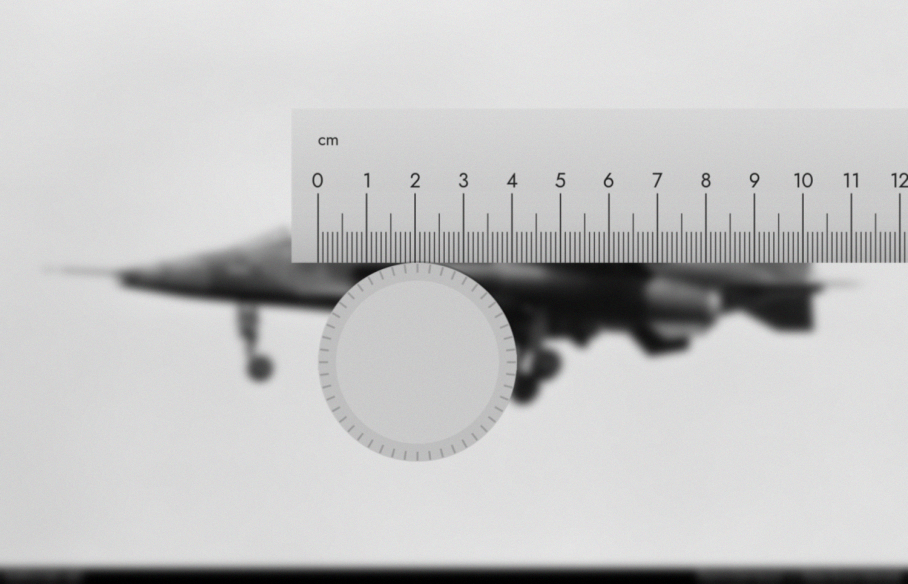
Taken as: {"value": 4.1, "unit": "cm"}
